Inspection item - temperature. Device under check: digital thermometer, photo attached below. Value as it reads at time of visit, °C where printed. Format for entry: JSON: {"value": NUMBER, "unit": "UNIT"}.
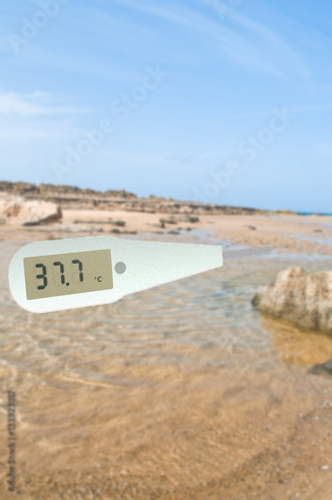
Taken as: {"value": 37.7, "unit": "°C"}
